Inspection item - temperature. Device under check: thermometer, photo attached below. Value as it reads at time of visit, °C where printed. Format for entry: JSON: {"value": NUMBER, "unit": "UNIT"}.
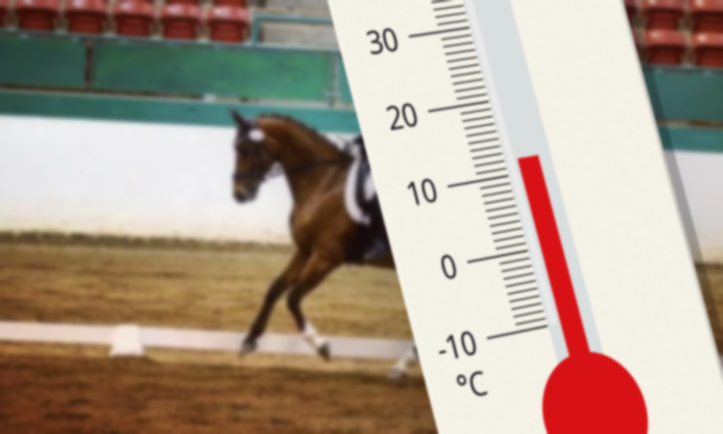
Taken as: {"value": 12, "unit": "°C"}
